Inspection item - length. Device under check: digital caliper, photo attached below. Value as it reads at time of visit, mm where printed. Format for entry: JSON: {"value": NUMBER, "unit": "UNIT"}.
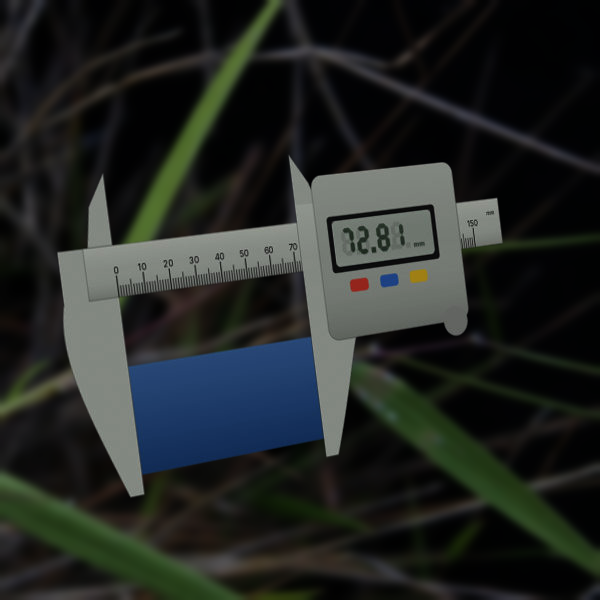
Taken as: {"value": 72.81, "unit": "mm"}
